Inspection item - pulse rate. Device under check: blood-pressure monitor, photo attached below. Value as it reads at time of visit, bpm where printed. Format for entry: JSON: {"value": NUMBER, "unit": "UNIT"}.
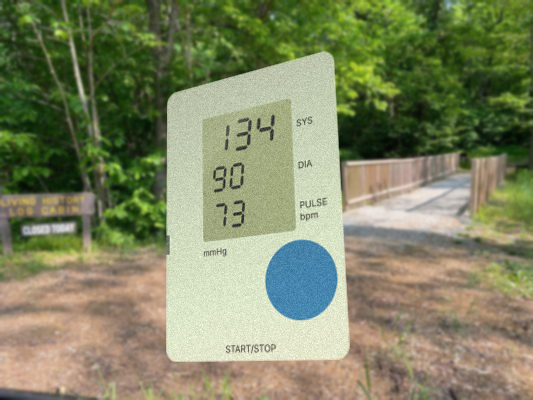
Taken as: {"value": 73, "unit": "bpm"}
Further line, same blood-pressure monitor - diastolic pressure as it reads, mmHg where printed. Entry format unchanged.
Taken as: {"value": 90, "unit": "mmHg"}
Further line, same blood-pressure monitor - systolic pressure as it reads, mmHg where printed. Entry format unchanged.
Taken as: {"value": 134, "unit": "mmHg"}
